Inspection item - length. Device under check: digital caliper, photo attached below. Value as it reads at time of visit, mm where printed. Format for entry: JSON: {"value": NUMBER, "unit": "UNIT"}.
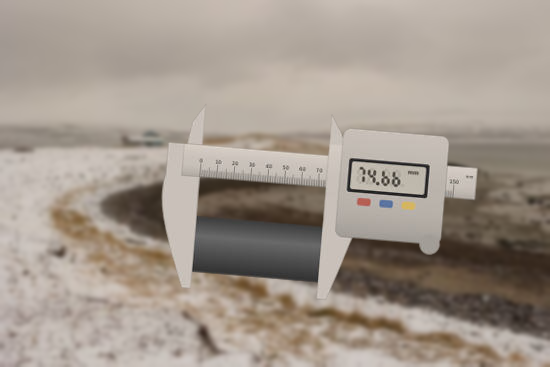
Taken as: {"value": 74.66, "unit": "mm"}
